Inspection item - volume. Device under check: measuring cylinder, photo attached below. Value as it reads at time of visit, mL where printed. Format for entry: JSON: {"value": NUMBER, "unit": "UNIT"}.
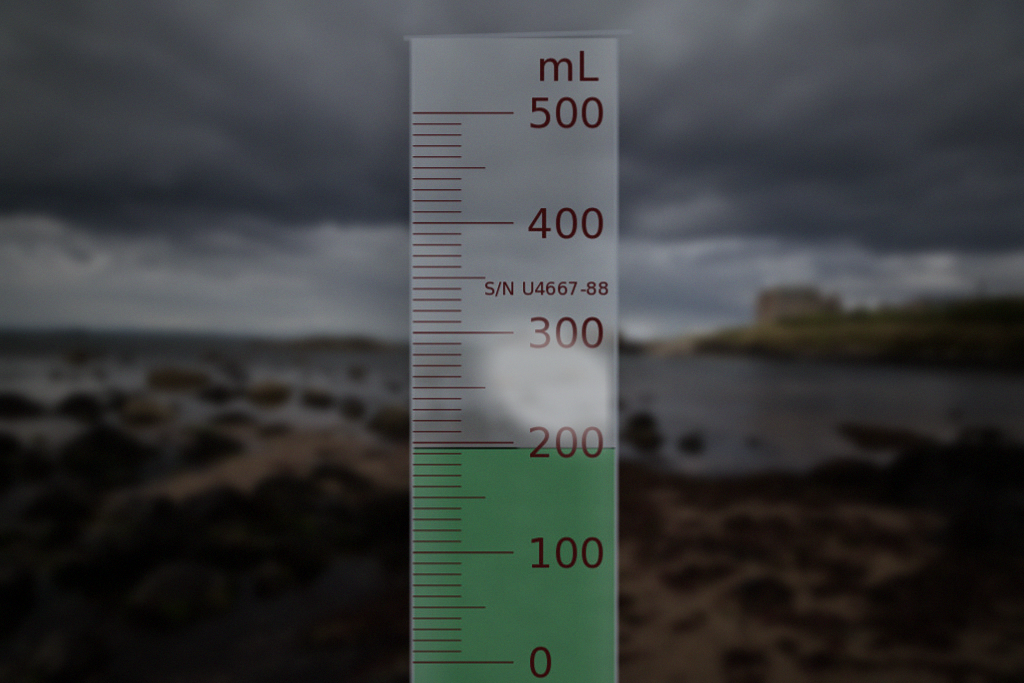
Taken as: {"value": 195, "unit": "mL"}
